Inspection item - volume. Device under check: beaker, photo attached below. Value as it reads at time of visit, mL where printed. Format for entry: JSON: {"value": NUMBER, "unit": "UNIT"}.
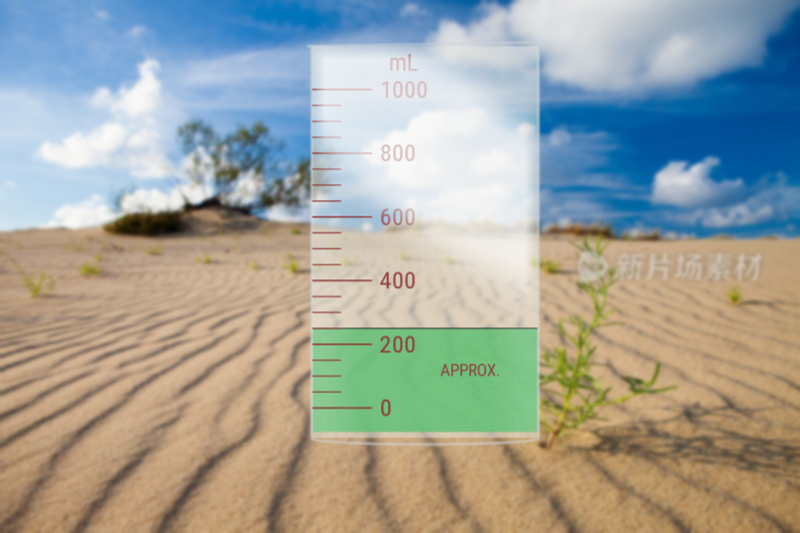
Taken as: {"value": 250, "unit": "mL"}
